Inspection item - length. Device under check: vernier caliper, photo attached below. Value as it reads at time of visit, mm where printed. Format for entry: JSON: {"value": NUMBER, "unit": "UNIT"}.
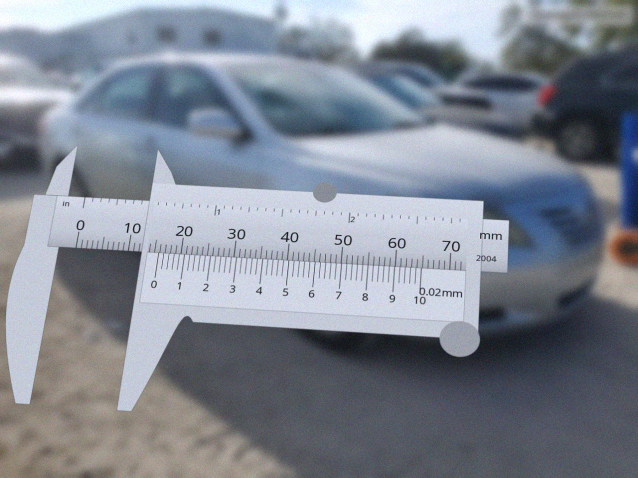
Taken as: {"value": 15.8, "unit": "mm"}
